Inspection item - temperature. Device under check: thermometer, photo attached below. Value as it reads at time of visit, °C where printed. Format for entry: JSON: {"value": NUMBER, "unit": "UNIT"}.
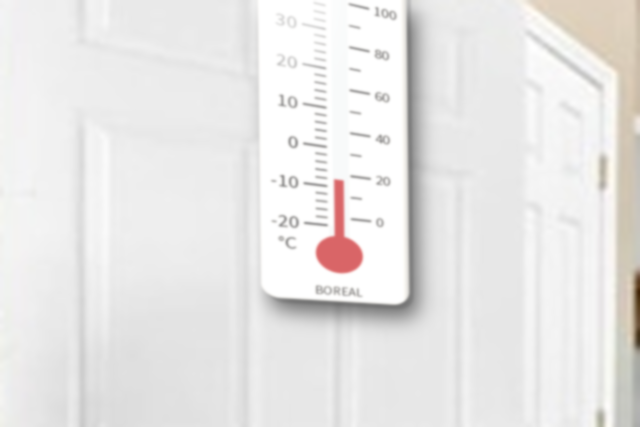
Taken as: {"value": -8, "unit": "°C"}
